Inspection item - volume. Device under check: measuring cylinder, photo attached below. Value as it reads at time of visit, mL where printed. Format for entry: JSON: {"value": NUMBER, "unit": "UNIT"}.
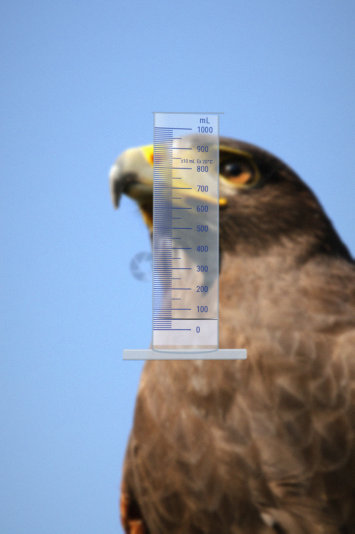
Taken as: {"value": 50, "unit": "mL"}
